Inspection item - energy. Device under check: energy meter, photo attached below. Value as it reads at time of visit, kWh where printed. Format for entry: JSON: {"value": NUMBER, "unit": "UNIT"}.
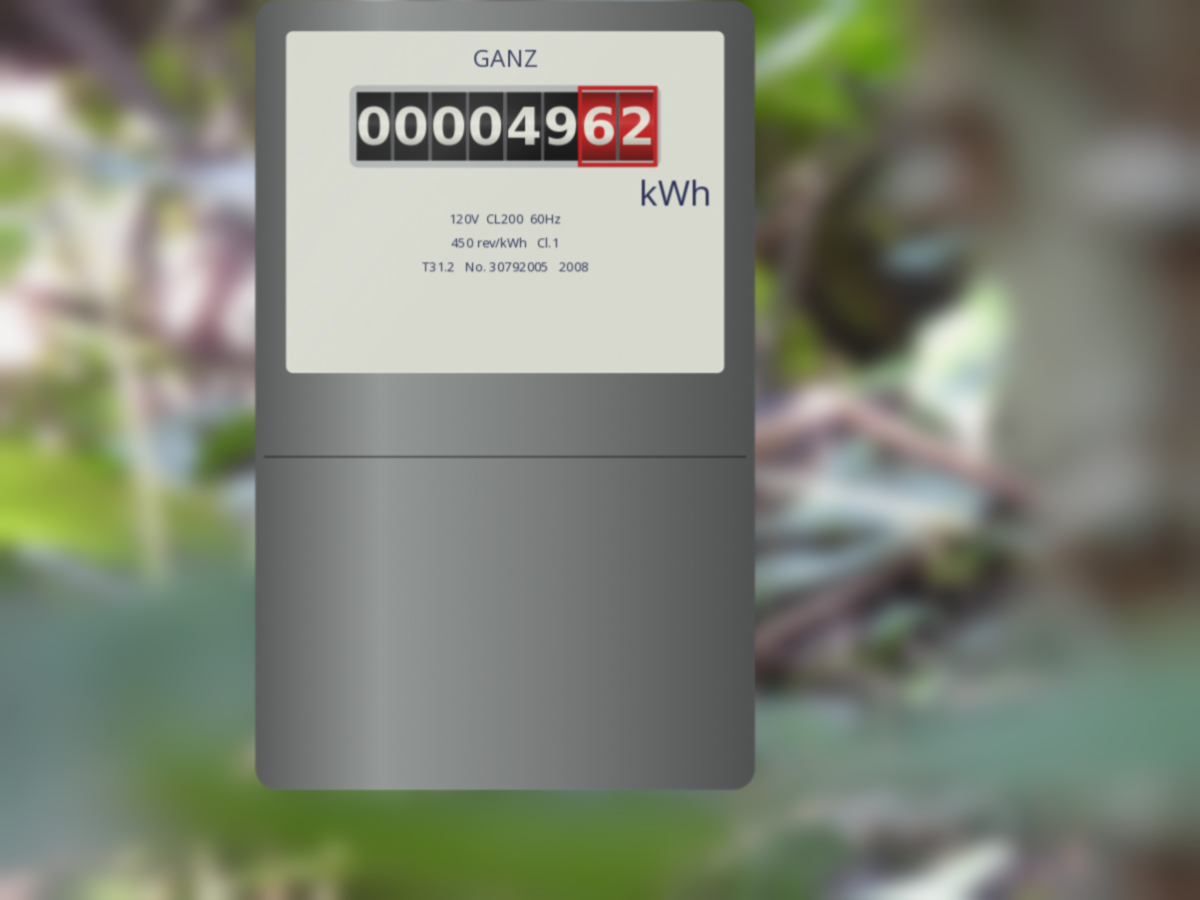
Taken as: {"value": 49.62, "unit": "kWh"}
